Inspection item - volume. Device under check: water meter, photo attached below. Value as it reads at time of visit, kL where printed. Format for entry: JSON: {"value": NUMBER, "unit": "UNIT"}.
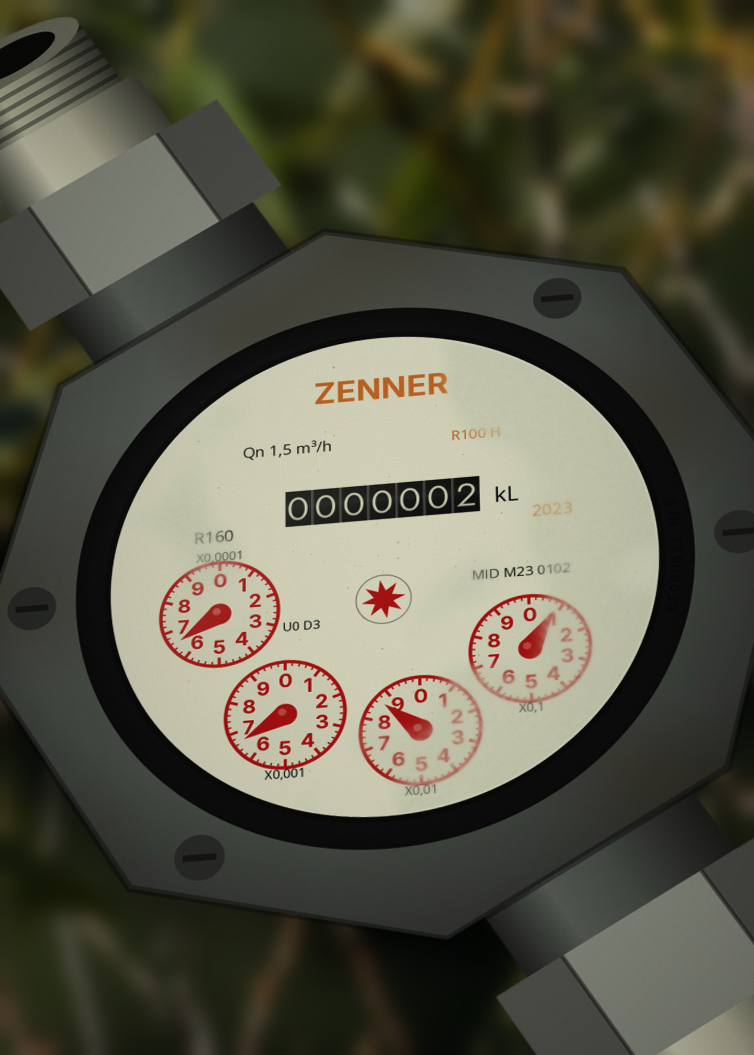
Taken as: {"value": 2.0866, "unit": "kL"}
